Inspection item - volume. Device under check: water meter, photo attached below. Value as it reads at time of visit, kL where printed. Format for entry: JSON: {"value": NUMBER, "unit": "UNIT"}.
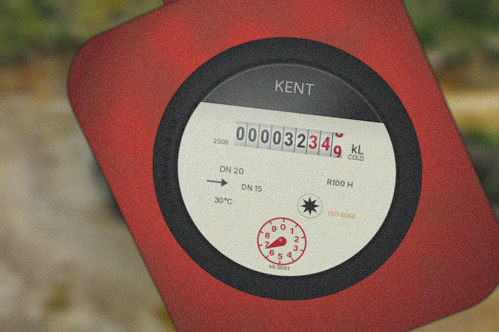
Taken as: {"value": 32.3486, "unit": "kL"}
